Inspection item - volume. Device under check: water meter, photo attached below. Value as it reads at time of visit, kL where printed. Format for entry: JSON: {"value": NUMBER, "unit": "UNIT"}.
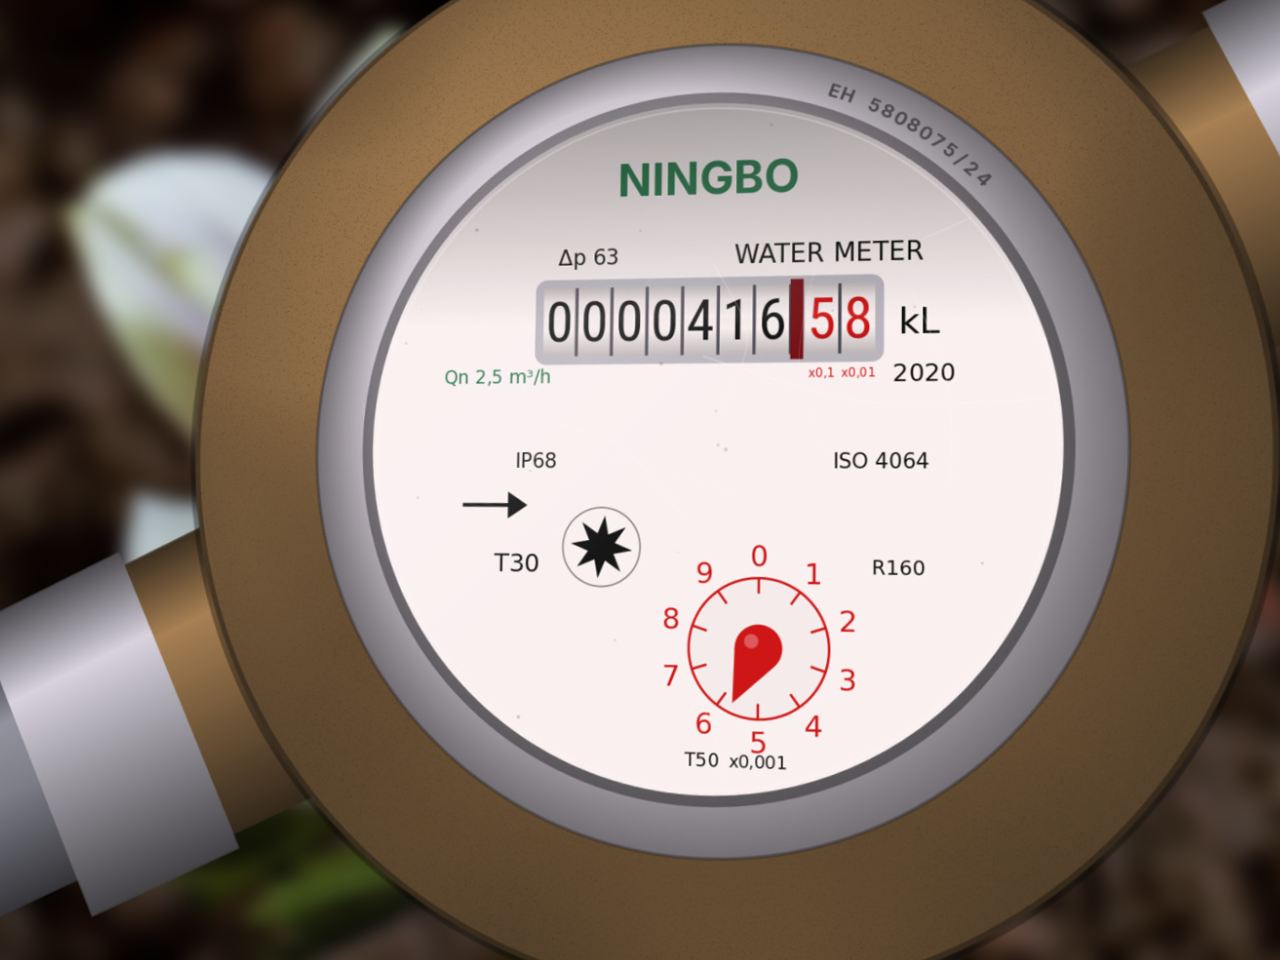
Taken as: {"value": 416.585, "unit": "kL"}
